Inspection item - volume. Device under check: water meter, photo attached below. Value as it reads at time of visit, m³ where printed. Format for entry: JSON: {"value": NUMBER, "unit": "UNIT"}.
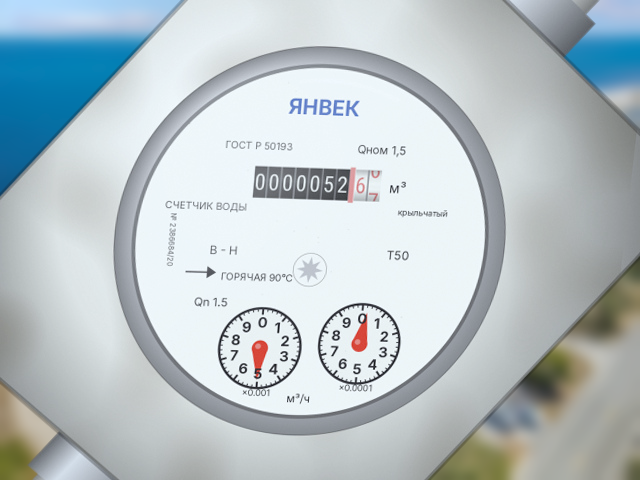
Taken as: {"value": 52.6650, "unit": "m³"}
